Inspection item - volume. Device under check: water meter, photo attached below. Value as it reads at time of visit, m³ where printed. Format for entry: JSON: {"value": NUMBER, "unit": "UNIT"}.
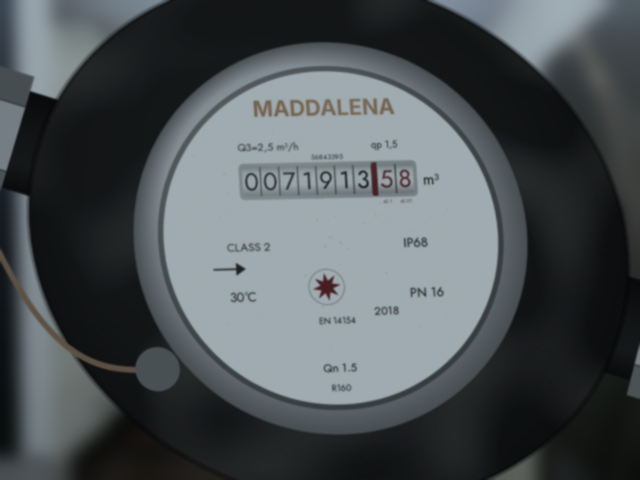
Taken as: {"value": 71913.58, "unit": "m³"}
